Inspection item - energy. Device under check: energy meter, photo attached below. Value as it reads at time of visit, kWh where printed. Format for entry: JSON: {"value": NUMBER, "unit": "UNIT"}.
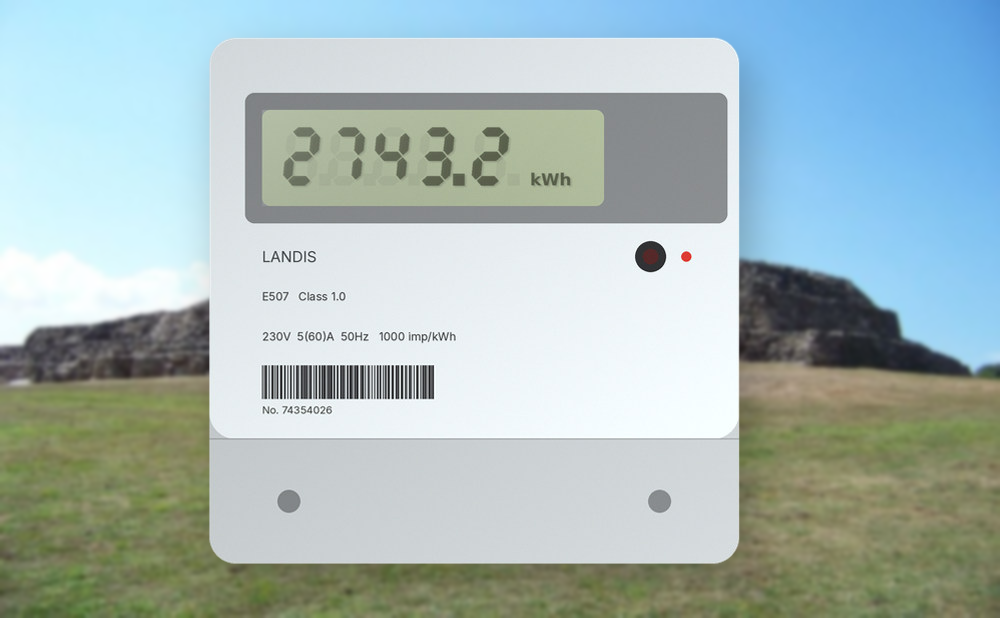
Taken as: {"value": 2743.2, "unit": "kWh"}
